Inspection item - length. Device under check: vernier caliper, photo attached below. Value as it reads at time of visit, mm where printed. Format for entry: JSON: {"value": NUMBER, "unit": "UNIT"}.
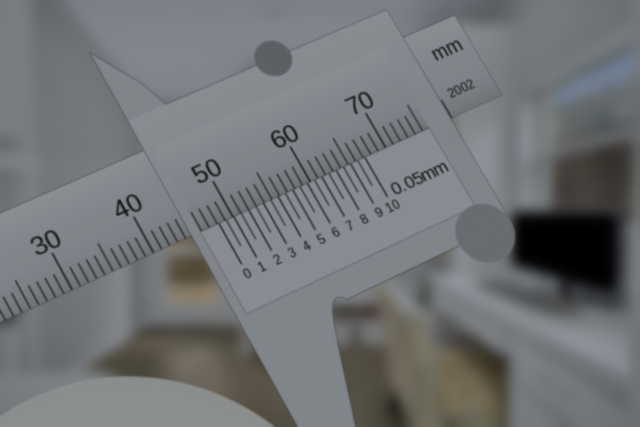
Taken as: {"value": 48.2, "unit": "mm"}
